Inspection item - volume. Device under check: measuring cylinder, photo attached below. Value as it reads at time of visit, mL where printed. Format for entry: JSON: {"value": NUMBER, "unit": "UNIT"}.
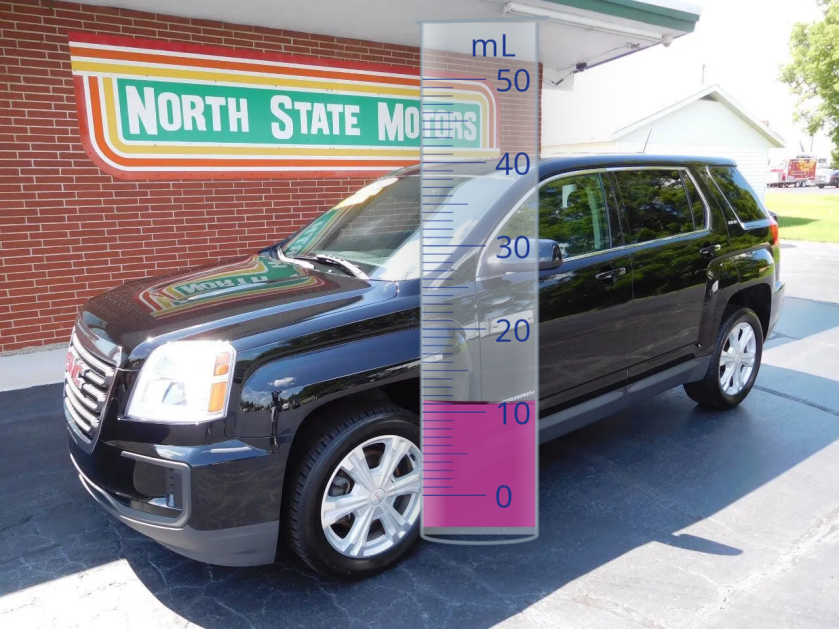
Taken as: {"value": 11, "unit": "mL"}
